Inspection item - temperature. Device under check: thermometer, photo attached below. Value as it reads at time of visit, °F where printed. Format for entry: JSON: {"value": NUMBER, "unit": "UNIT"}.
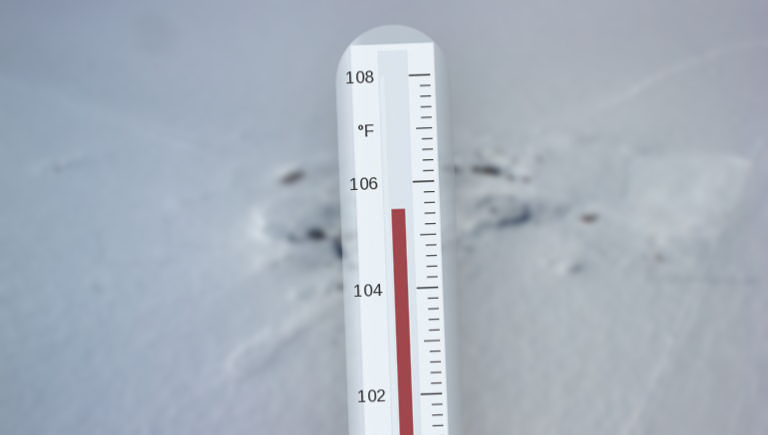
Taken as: {"value": 105.5, "unit": "°F"}
